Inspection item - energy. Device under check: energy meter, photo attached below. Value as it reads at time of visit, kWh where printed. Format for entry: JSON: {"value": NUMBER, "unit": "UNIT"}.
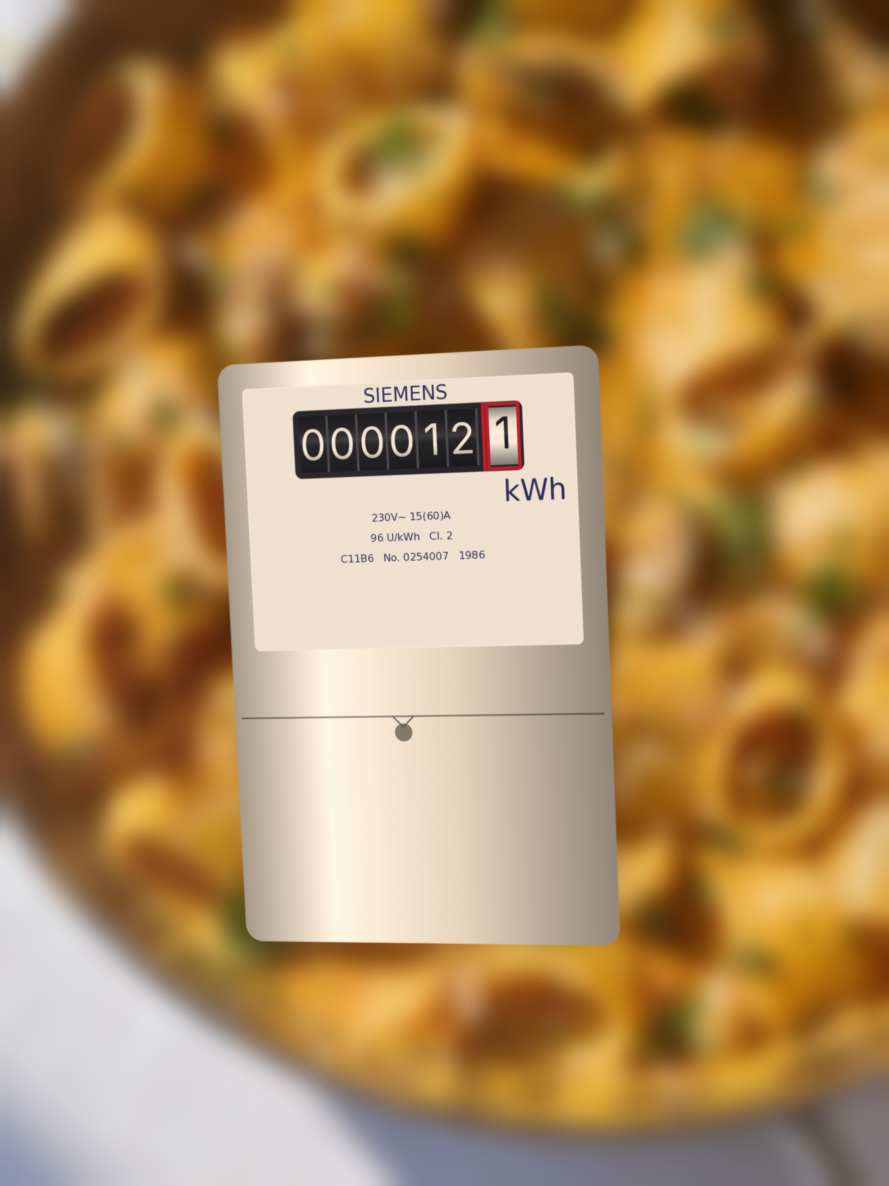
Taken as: {"value": 12.1, "unit": "kWh"}
